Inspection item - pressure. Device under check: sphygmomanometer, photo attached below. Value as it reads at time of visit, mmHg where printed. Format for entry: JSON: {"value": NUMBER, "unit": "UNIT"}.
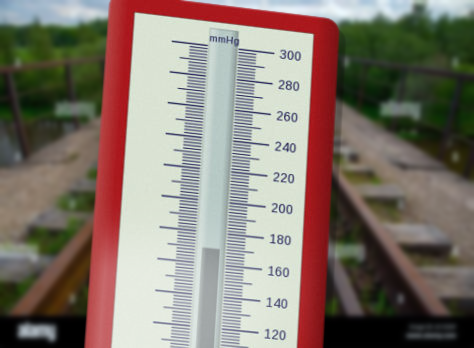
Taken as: {"value": 170, "unit": "mmHg"}
